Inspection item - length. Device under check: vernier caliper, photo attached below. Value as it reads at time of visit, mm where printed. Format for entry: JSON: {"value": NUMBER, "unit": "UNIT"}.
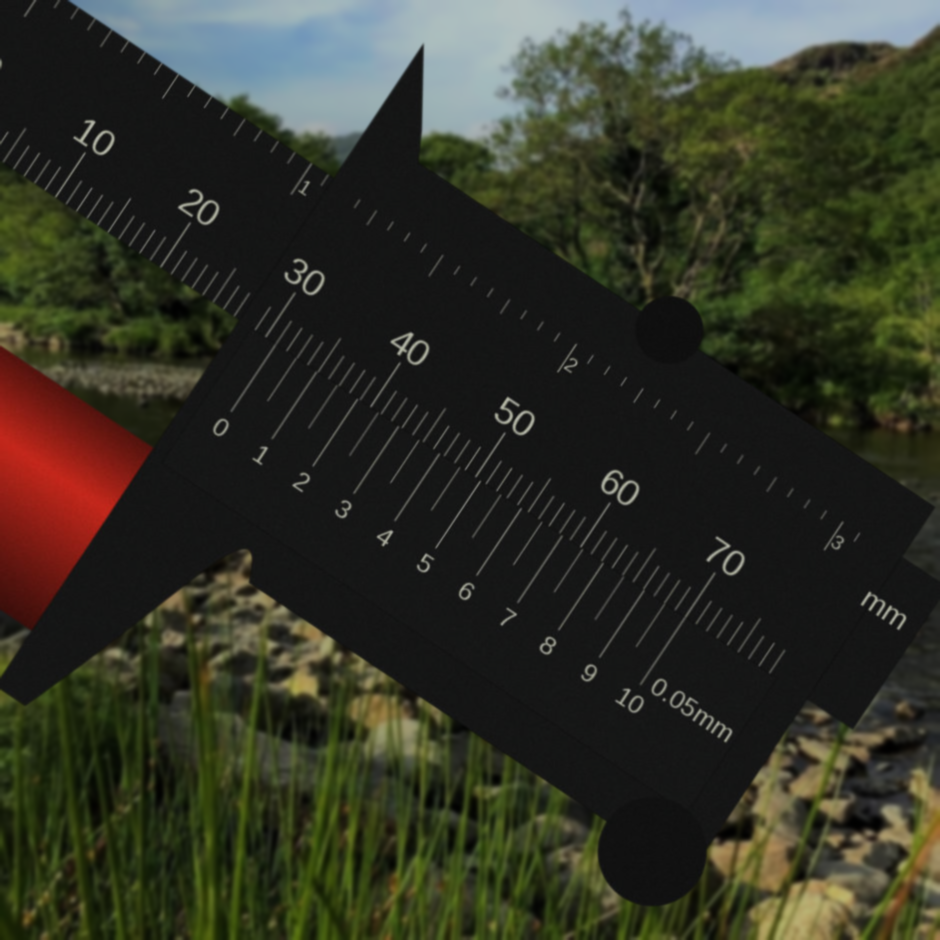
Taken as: {"value": 31.0, "unit": "mm"}
